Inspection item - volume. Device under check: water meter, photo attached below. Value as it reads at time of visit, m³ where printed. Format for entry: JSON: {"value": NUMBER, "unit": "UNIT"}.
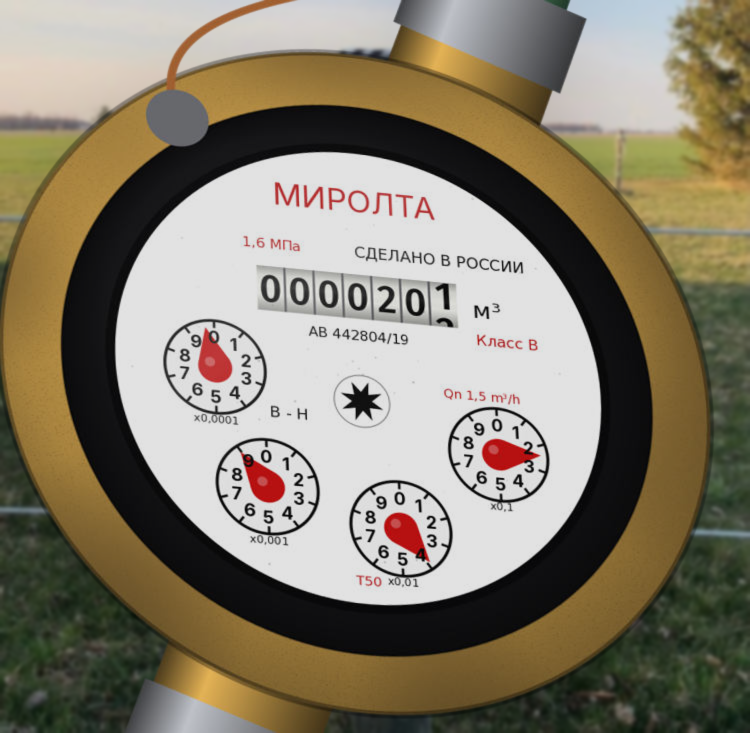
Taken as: {"value": 201.2389, "unit": "m³"}
